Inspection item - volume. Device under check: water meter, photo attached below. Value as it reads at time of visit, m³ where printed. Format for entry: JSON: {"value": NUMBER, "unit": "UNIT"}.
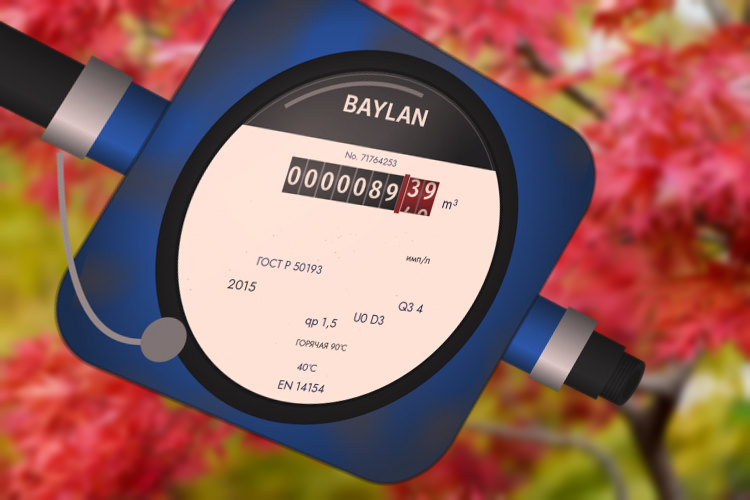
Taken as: {"value": 89.39, "unit": "m³"}
